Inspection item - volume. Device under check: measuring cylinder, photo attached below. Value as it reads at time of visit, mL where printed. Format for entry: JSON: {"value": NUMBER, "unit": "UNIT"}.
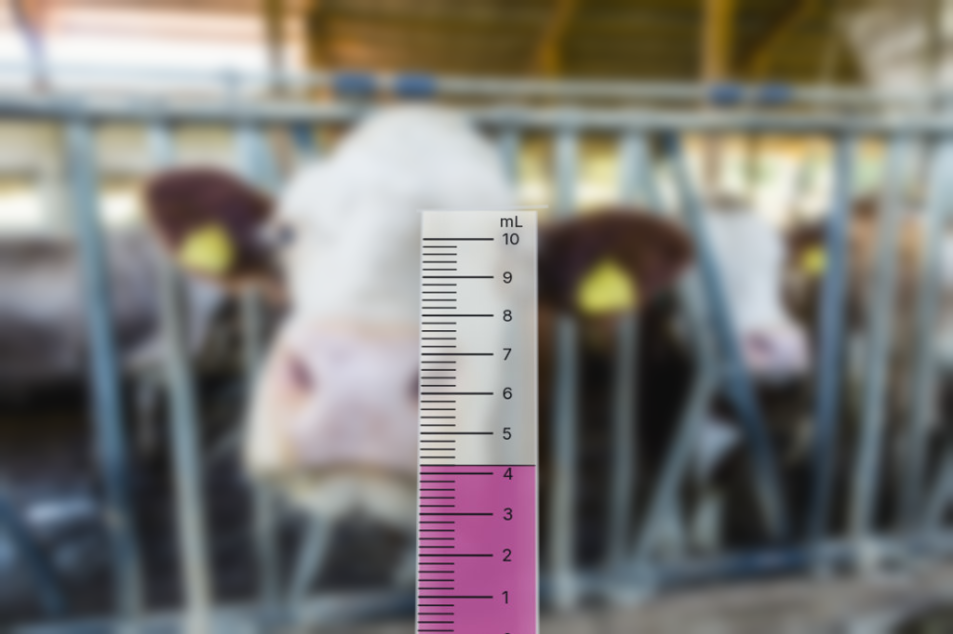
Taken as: {"value": 4.2, "unit": "mL"}
